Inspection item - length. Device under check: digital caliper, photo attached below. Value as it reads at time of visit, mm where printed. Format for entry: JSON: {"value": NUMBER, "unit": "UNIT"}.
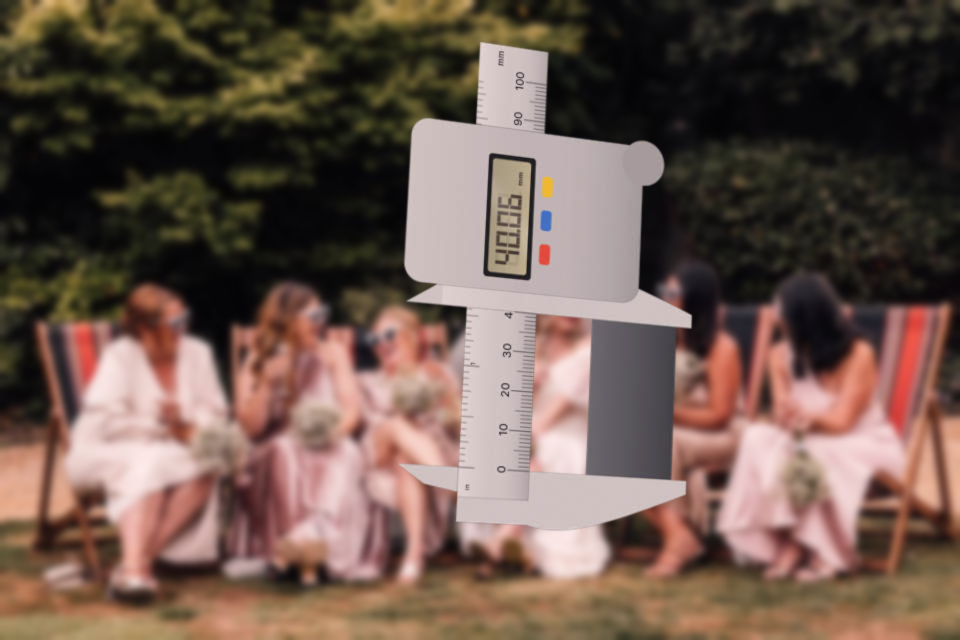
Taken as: {"value": 40.06, "unit": "mm"}
